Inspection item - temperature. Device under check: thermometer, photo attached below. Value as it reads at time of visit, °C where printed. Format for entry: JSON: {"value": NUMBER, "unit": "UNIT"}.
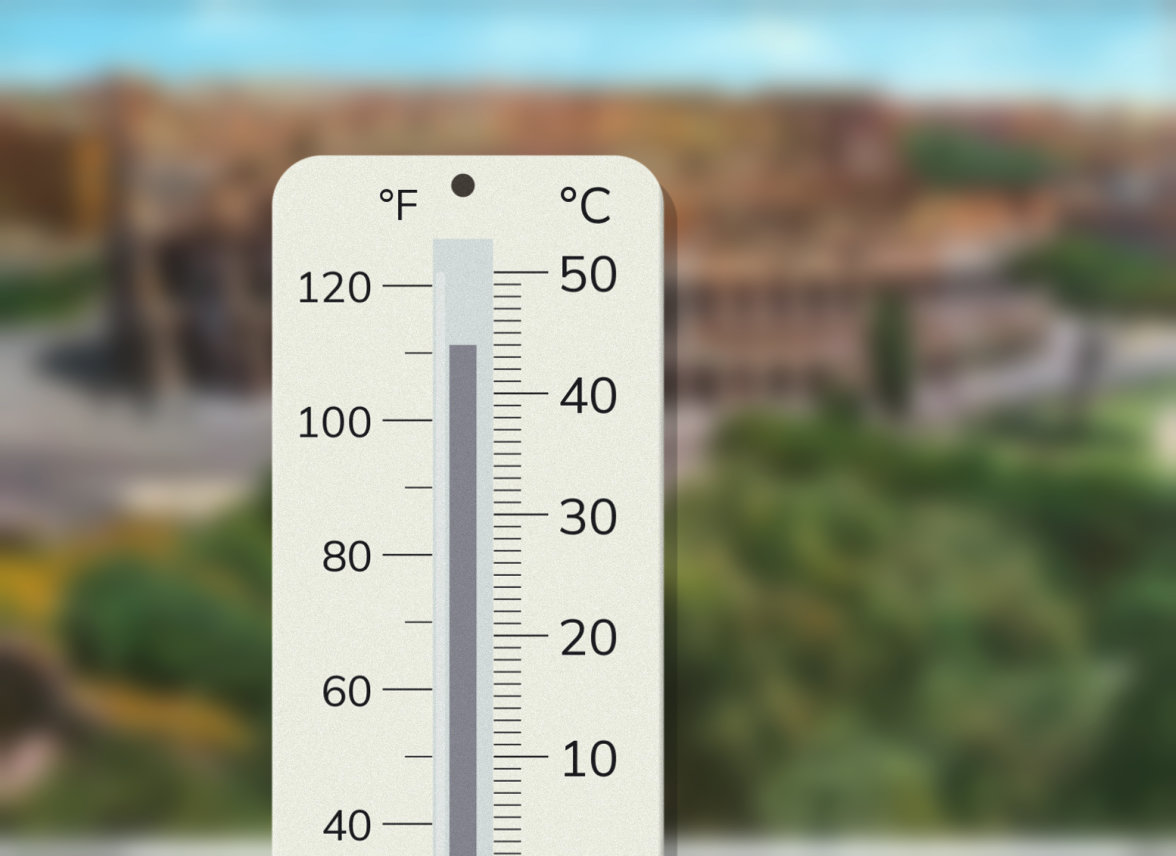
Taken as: {"value": 44, "unit": "°C"}
